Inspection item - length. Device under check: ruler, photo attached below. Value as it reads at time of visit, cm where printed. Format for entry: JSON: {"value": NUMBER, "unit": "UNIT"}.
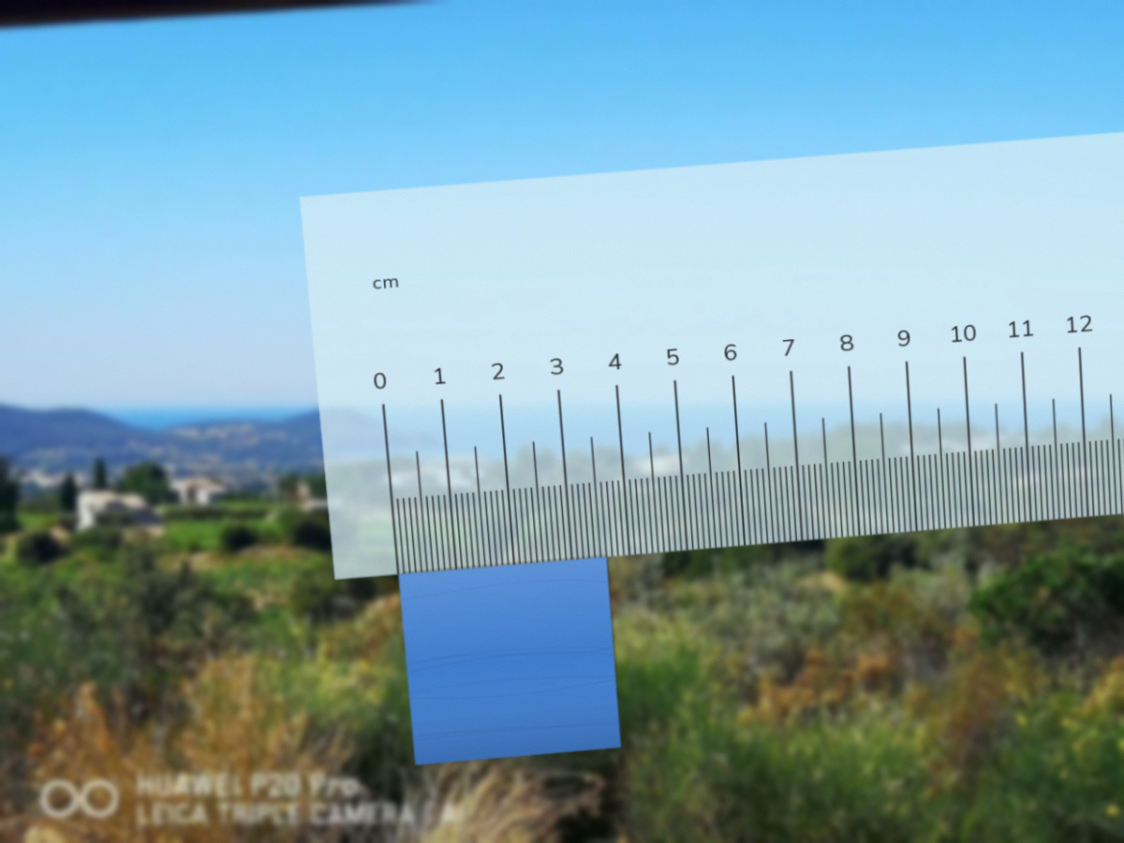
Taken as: {"value": 3.6, "unit": "cm"}
